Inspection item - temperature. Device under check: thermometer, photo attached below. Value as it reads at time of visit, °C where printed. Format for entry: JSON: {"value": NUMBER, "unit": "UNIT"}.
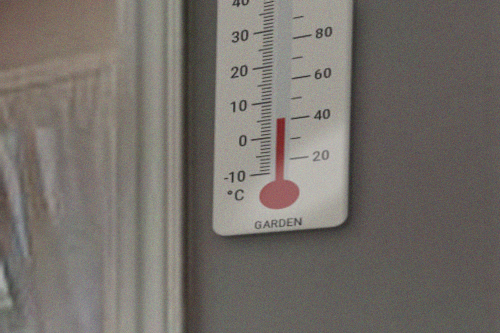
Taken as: {"value": 5, "unit": "°C"}
